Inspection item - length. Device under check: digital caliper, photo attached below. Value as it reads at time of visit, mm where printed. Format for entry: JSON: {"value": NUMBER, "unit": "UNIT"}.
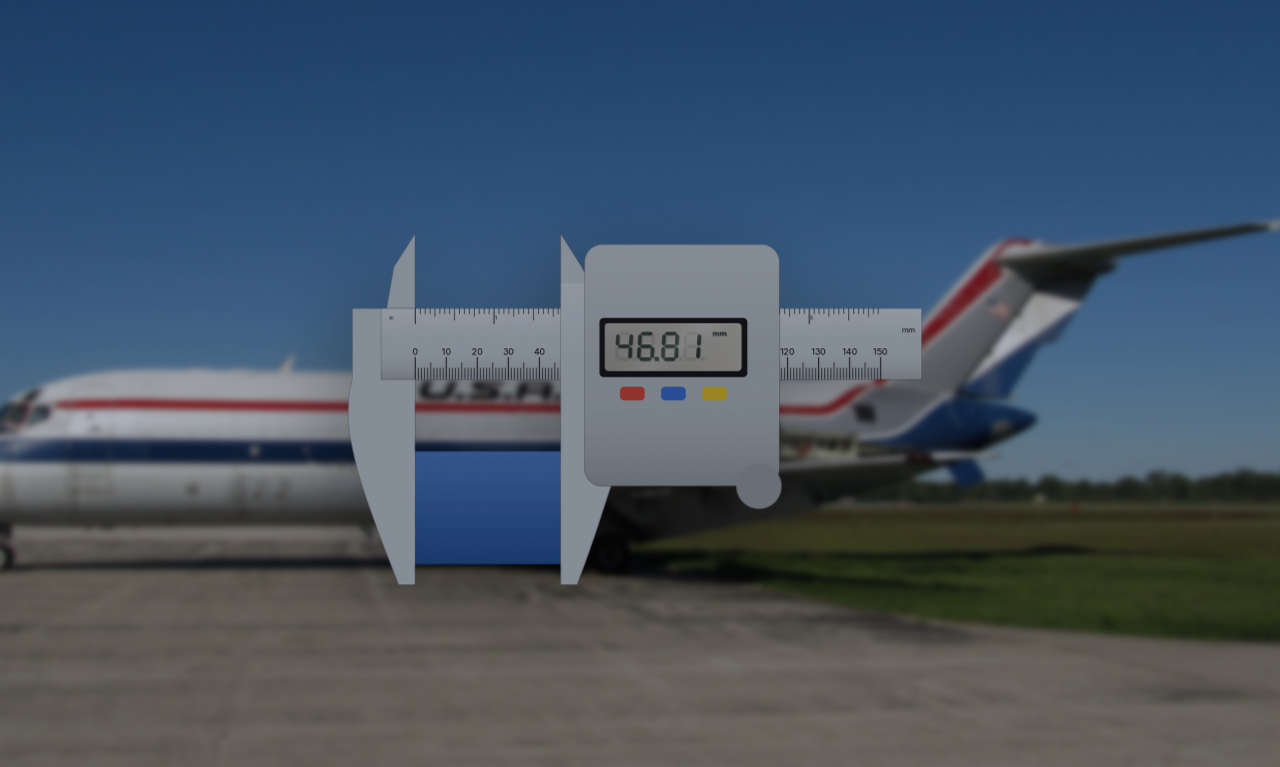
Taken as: {"value": 46.81, "unit": "mm"}
